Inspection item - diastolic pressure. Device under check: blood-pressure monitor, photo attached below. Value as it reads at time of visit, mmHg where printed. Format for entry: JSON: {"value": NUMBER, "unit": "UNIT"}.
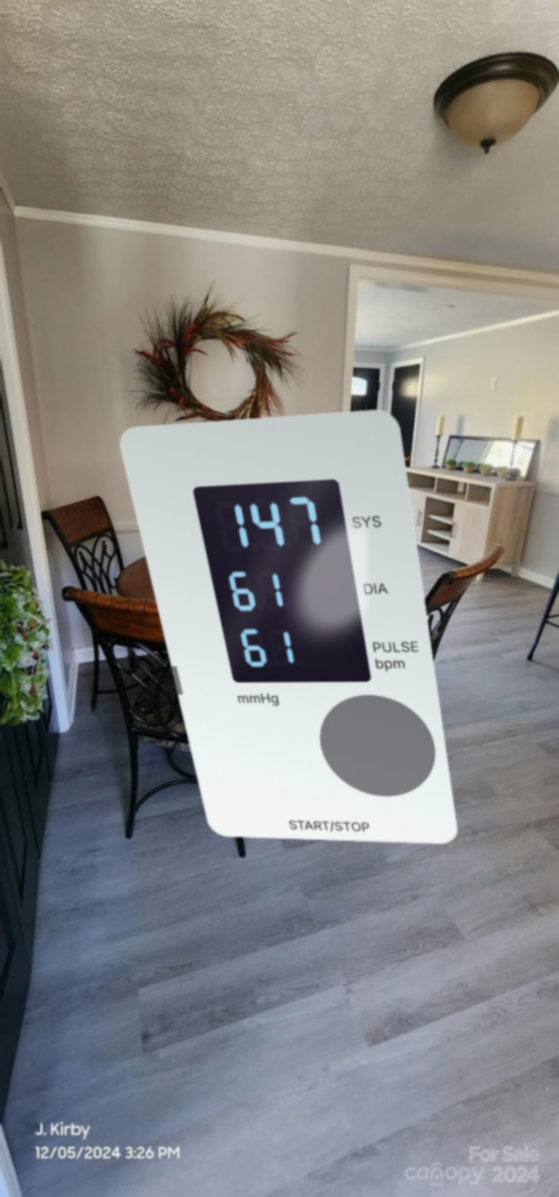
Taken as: {"value": 61, "unit": "mmHg"}
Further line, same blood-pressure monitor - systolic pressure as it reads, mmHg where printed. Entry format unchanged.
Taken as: {"value": 147, "unit": "mmHg"}
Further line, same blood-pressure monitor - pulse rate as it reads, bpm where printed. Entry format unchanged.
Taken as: {"value": 61, "unit": "bpm"}
